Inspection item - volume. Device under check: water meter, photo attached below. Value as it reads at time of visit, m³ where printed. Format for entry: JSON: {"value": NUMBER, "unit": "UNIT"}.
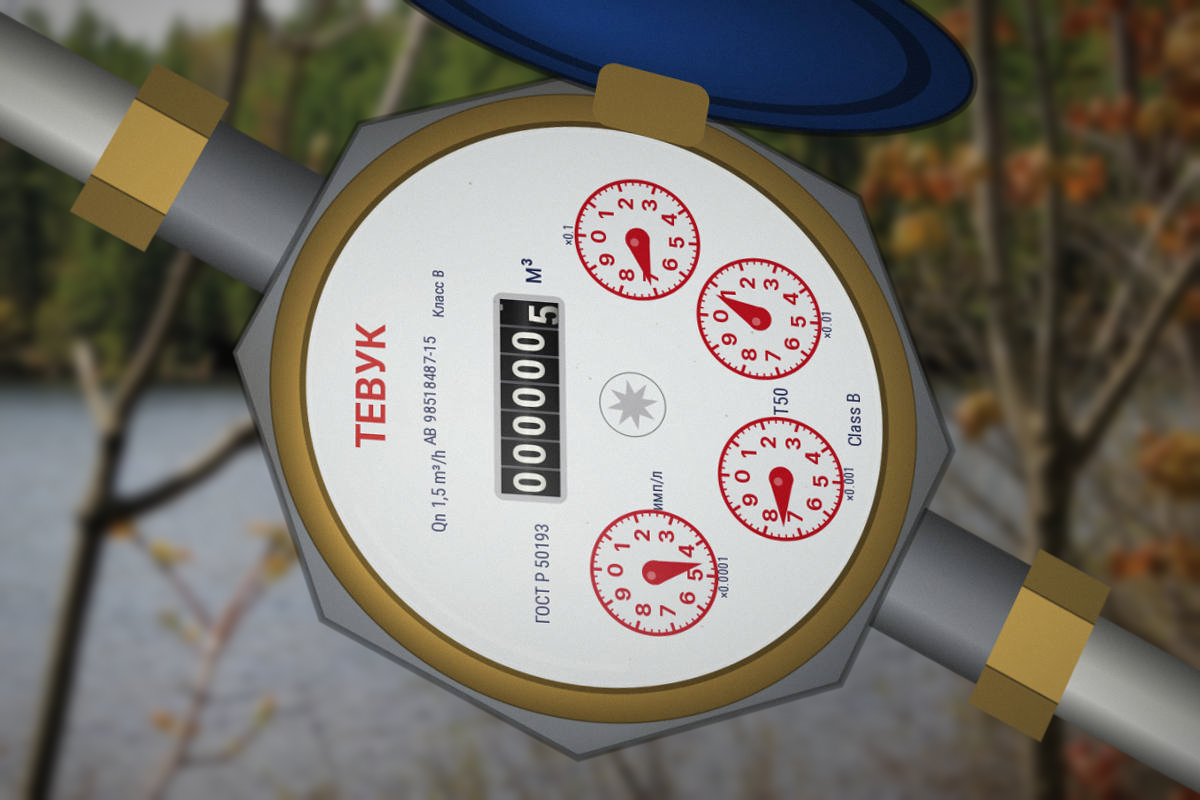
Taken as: {"value": 4.7074, "unit": "m³"}
